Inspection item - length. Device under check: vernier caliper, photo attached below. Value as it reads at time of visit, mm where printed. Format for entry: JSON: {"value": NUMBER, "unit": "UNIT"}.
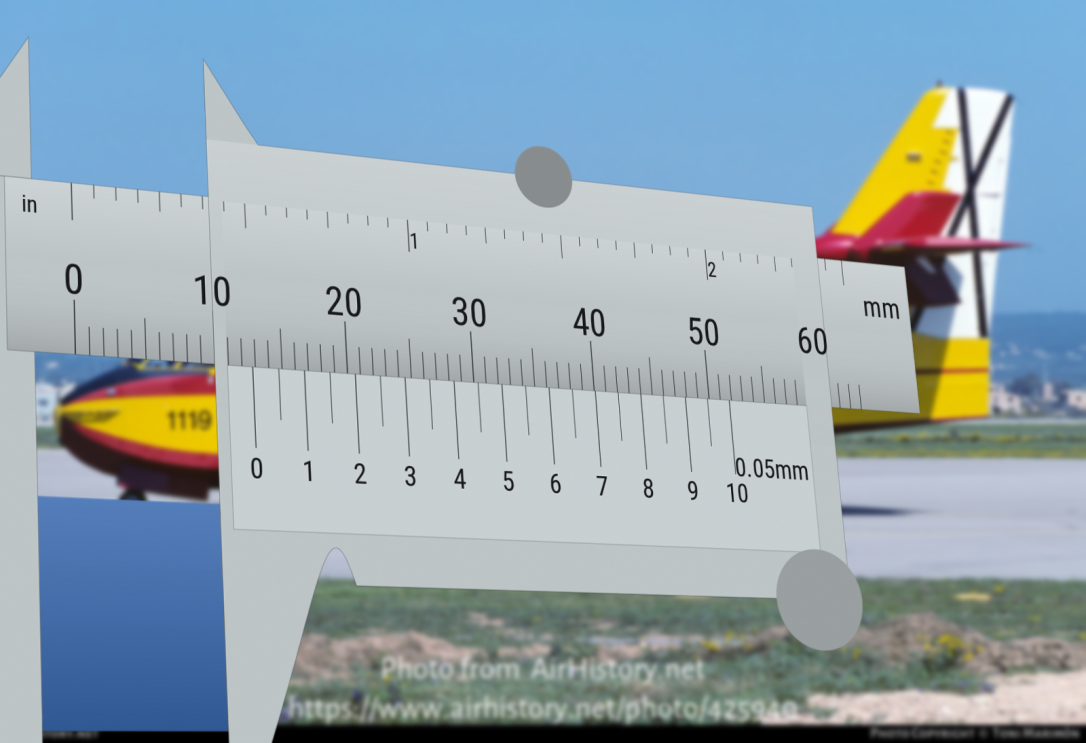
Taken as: {"value": 12.8, "unit": "mm"}
